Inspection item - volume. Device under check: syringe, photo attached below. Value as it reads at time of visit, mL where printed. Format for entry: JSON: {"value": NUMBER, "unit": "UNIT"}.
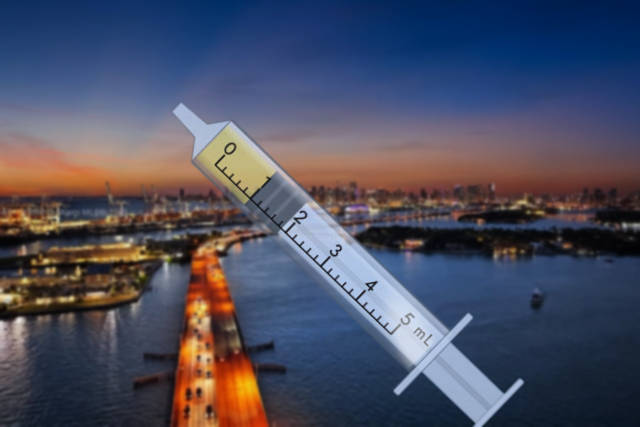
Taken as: {"value": 1, "unit": "mL"}
